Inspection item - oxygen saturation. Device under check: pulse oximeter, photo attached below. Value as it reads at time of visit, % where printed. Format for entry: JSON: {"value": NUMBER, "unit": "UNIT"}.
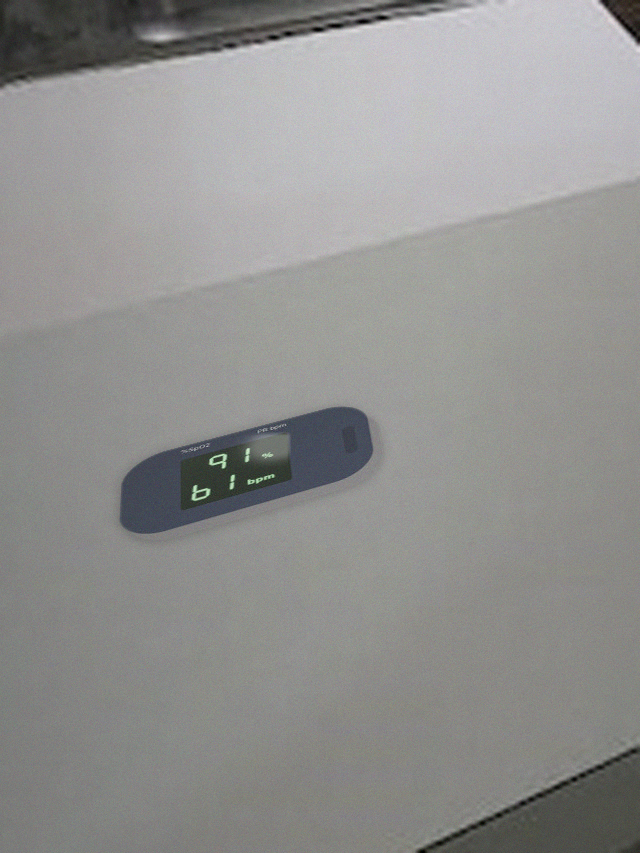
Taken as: {"value": 91, "unit": "%"}
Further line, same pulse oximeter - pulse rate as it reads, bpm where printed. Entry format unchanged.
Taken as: {"value": 61, "unit": "bpm"}
